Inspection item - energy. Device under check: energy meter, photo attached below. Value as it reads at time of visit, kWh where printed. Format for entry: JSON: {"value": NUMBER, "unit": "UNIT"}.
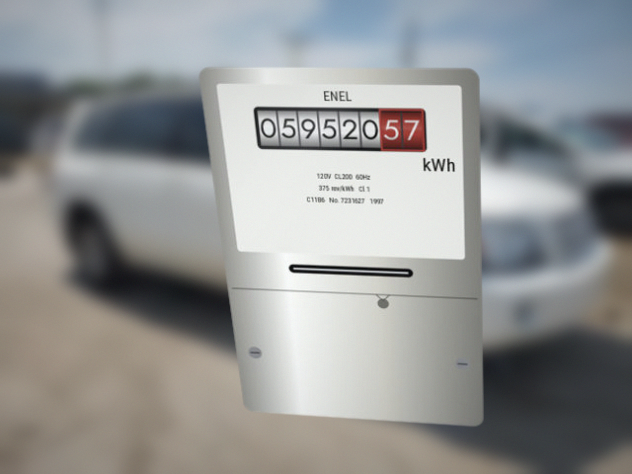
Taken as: {"value": 59520.57, "unit": "kWh"}
